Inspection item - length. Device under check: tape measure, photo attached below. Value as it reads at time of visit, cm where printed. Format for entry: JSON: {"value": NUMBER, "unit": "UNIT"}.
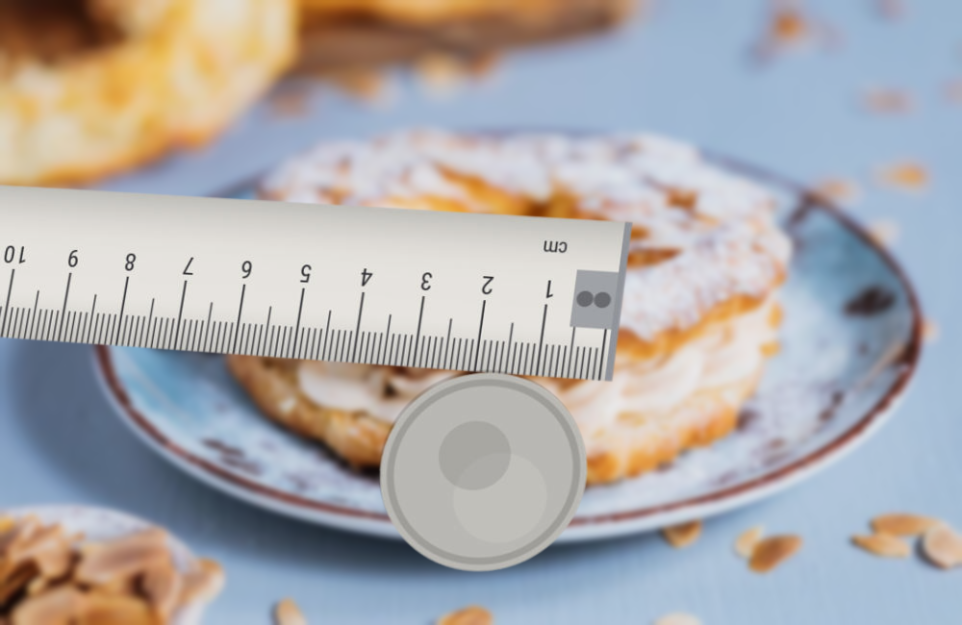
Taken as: {"value": 3.3, "unit": "cm"}
